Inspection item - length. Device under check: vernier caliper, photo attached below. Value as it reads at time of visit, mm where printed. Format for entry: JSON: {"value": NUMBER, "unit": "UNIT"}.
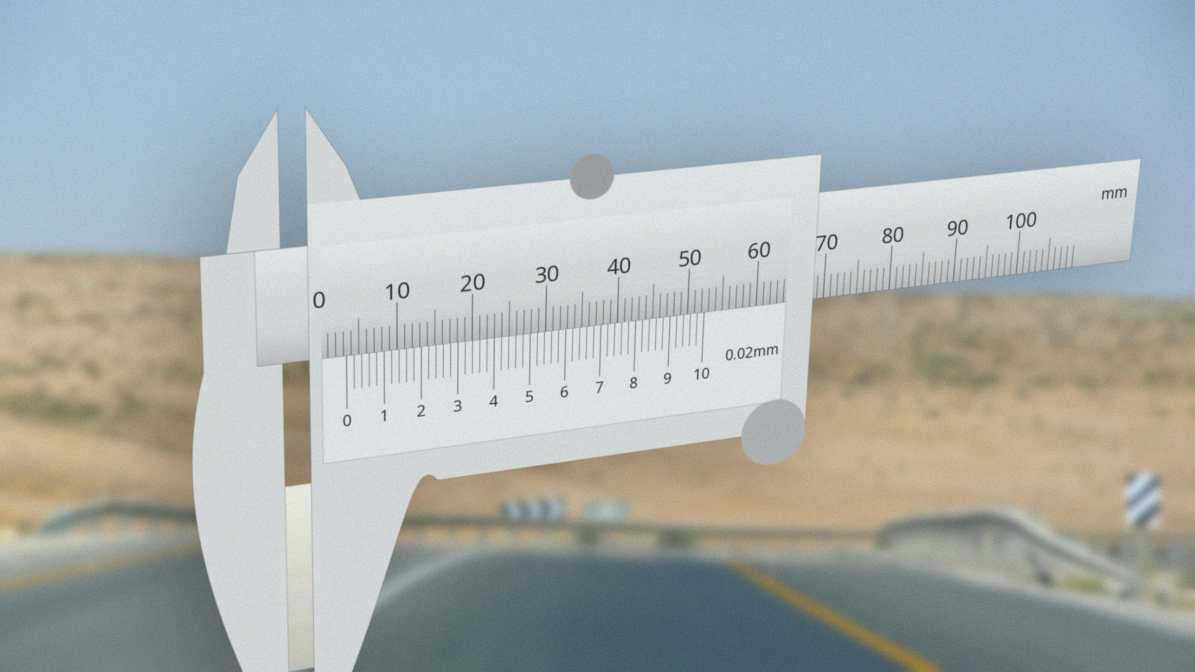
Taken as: {"value": 3.4, "unit": "mm"}
